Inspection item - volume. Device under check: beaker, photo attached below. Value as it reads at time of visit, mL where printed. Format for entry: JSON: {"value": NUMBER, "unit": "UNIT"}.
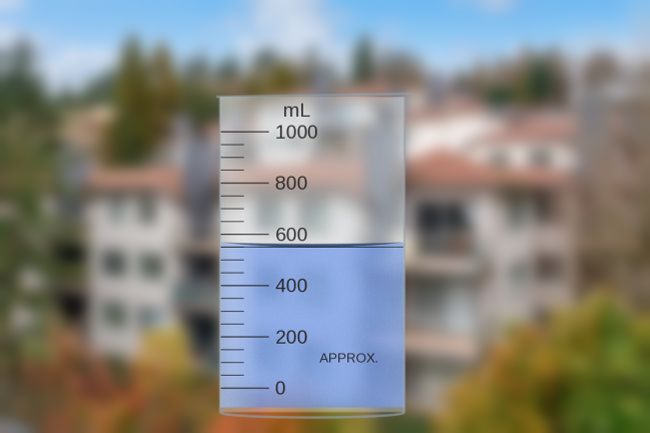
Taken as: {"value": 550, "unit": "mL"}
